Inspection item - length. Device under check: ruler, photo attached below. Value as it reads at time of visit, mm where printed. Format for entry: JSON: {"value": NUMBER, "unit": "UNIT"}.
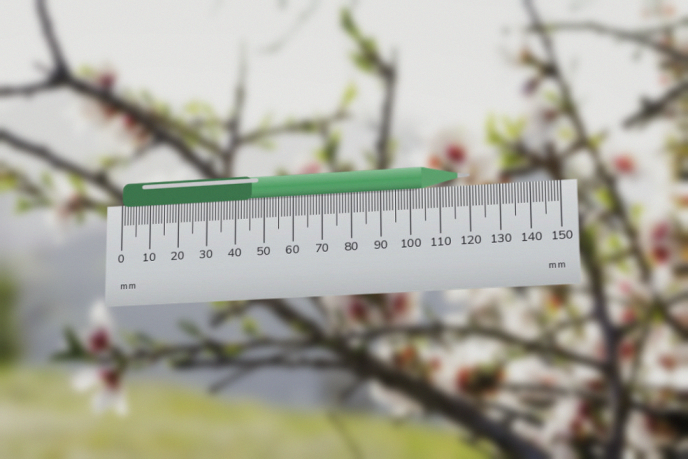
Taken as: {"value": 120, "unit": "mm"}
